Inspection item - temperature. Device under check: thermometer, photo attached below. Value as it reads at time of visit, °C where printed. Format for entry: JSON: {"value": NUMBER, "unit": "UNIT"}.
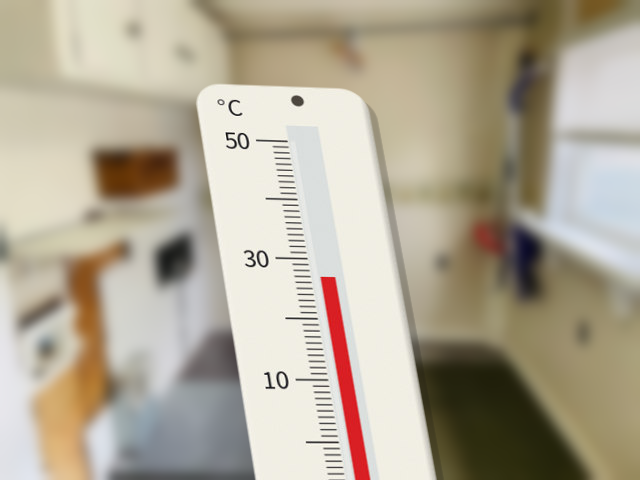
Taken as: {"value": 27, "unit": "°C"}
